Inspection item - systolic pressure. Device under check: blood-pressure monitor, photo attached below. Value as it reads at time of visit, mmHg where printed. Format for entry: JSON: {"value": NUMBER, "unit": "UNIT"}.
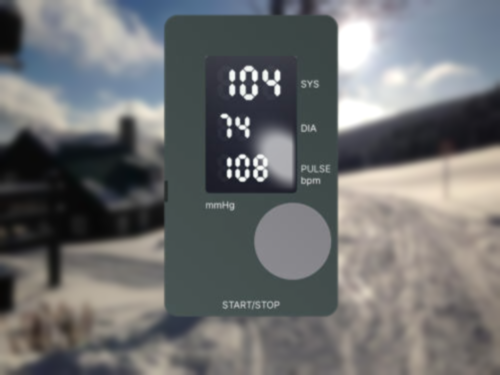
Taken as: {"value": 104, "unit": "mmHg"}
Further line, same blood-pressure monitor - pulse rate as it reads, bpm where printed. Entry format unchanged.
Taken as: {"value": 108, "unit": "bpm"}
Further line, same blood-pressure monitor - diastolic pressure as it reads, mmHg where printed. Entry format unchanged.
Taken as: {"value": 74, "unit": "mmHg"}
